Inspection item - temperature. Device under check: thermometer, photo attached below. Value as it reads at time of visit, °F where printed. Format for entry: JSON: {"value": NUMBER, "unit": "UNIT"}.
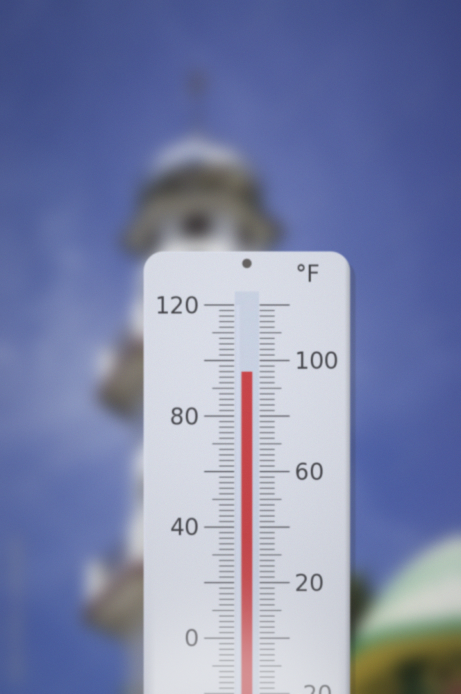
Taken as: {"value": 96, "unit": "°F"}
